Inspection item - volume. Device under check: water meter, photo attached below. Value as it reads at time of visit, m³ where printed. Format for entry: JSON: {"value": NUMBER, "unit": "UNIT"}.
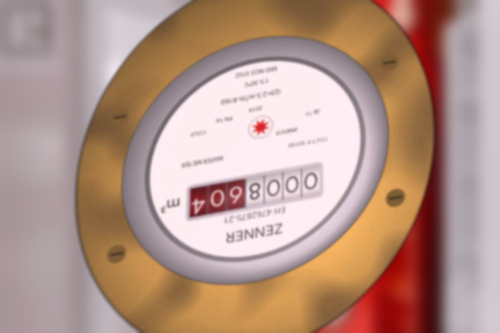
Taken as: {"value": 8.604, "unit": "m³"}
